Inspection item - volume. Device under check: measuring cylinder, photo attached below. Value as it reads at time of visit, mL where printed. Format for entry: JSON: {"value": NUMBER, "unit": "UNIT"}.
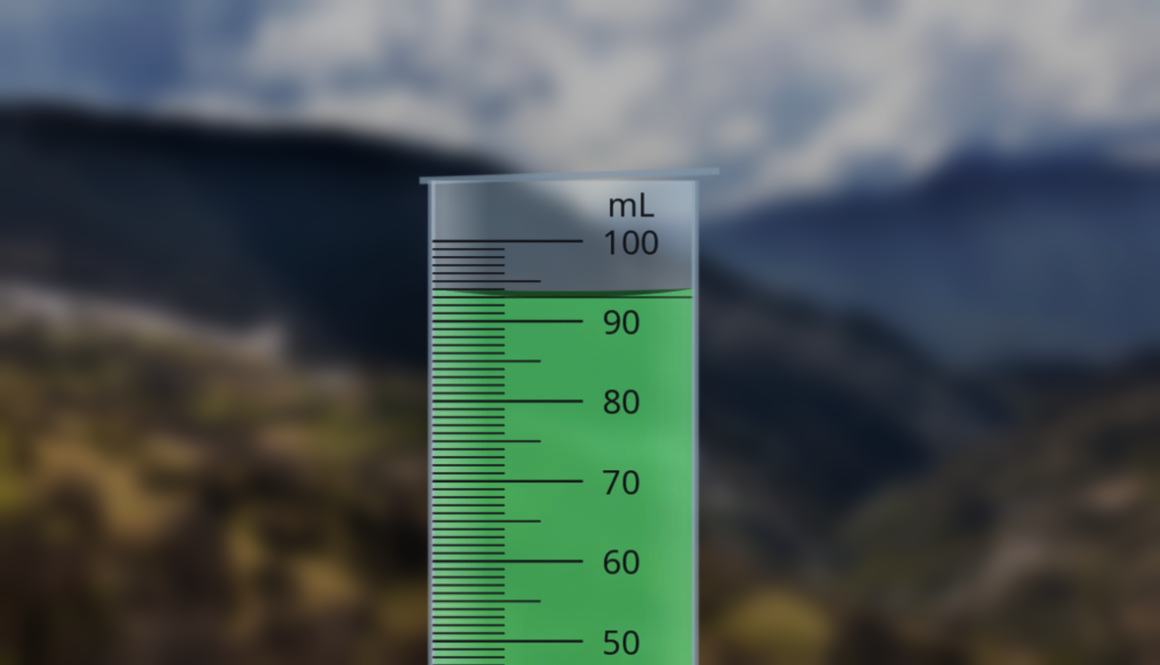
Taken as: {"value": 93, "unit": "mL"}
